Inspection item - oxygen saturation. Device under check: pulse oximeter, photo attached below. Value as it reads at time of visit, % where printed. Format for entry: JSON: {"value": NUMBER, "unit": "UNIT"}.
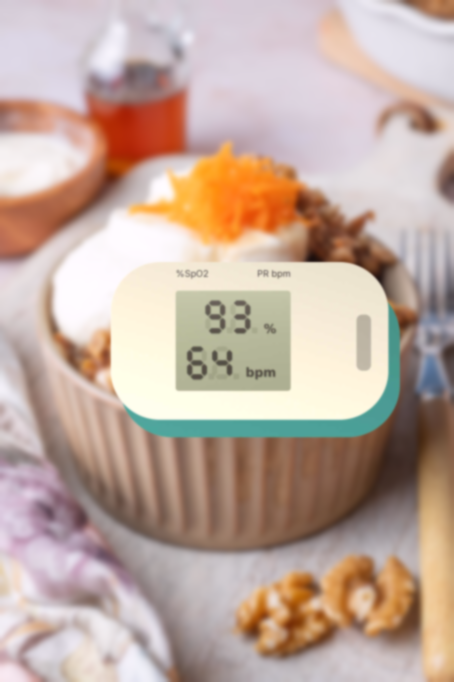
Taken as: {"value": 93, "unit": "%"}
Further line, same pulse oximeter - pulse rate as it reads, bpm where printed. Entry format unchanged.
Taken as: {"value": 64, "unit": "bpm"}
